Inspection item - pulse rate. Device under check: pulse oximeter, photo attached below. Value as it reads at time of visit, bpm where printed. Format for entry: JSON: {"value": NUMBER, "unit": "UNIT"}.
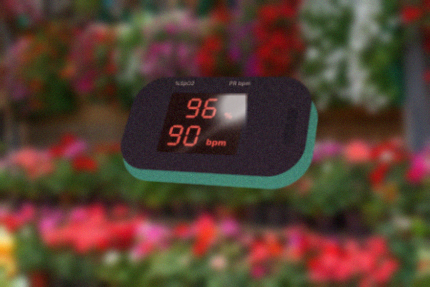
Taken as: {"value": 90, "unit": "bpm"}
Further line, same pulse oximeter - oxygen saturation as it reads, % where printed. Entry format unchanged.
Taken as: {"value": 96, "unit": "%"}
